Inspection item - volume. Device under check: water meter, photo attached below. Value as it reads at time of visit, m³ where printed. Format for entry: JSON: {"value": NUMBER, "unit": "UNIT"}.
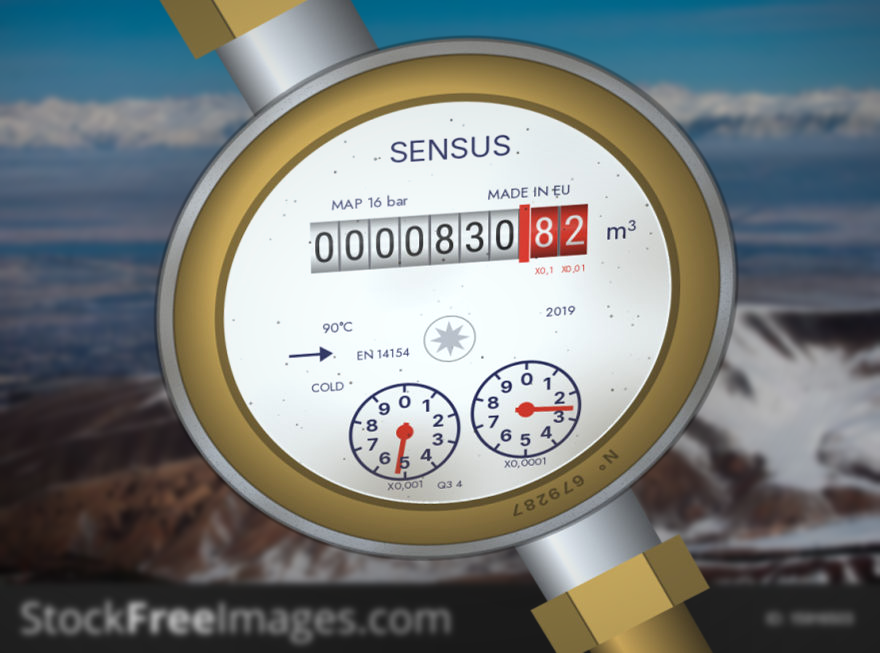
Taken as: {"value": 830.8252, "unit": "m³"}
